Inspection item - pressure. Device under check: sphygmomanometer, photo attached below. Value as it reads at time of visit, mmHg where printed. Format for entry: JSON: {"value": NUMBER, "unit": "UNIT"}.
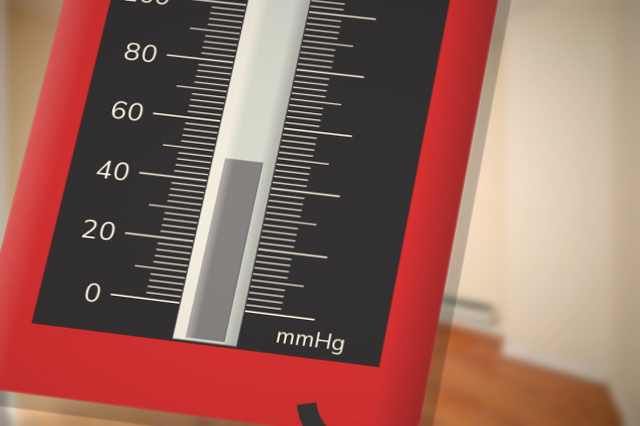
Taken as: {"value": 48, "unit": "mmHg"}
